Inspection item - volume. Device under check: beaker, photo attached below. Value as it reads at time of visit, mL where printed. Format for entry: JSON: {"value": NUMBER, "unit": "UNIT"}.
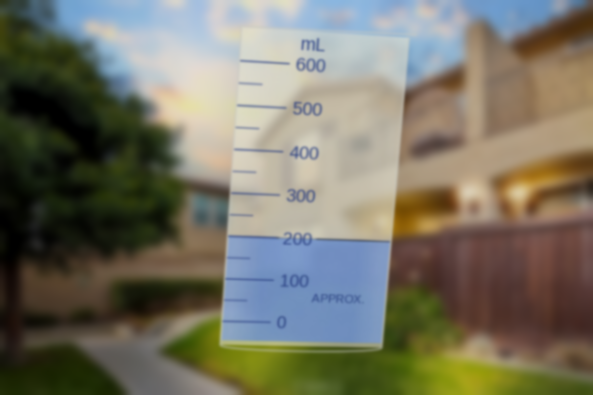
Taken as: {"value": 200, "unit": "mL"}
